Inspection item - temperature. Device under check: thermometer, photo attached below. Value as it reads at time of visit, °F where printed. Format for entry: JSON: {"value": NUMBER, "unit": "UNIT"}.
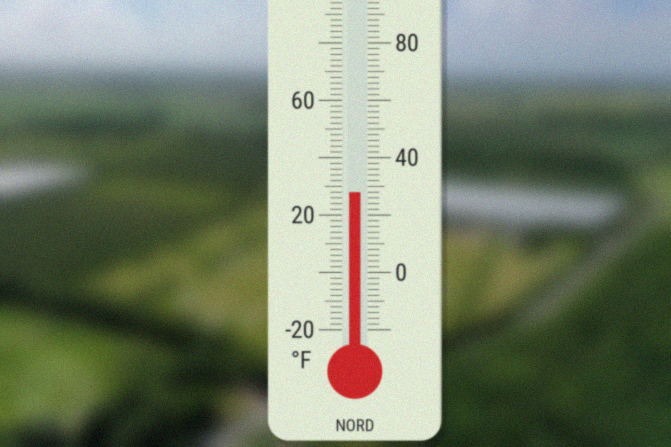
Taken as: {"value": 28, "unit": "°F"}
